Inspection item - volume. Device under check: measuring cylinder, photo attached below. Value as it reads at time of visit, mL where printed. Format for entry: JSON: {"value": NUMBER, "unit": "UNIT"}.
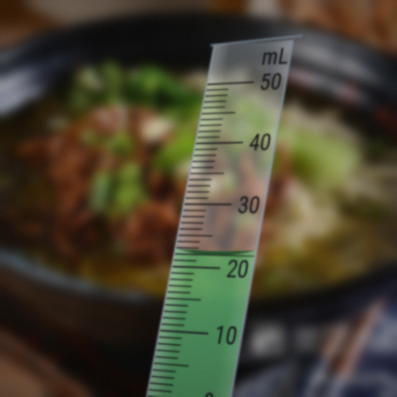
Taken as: {"value": 22, "unit": "mL"}
